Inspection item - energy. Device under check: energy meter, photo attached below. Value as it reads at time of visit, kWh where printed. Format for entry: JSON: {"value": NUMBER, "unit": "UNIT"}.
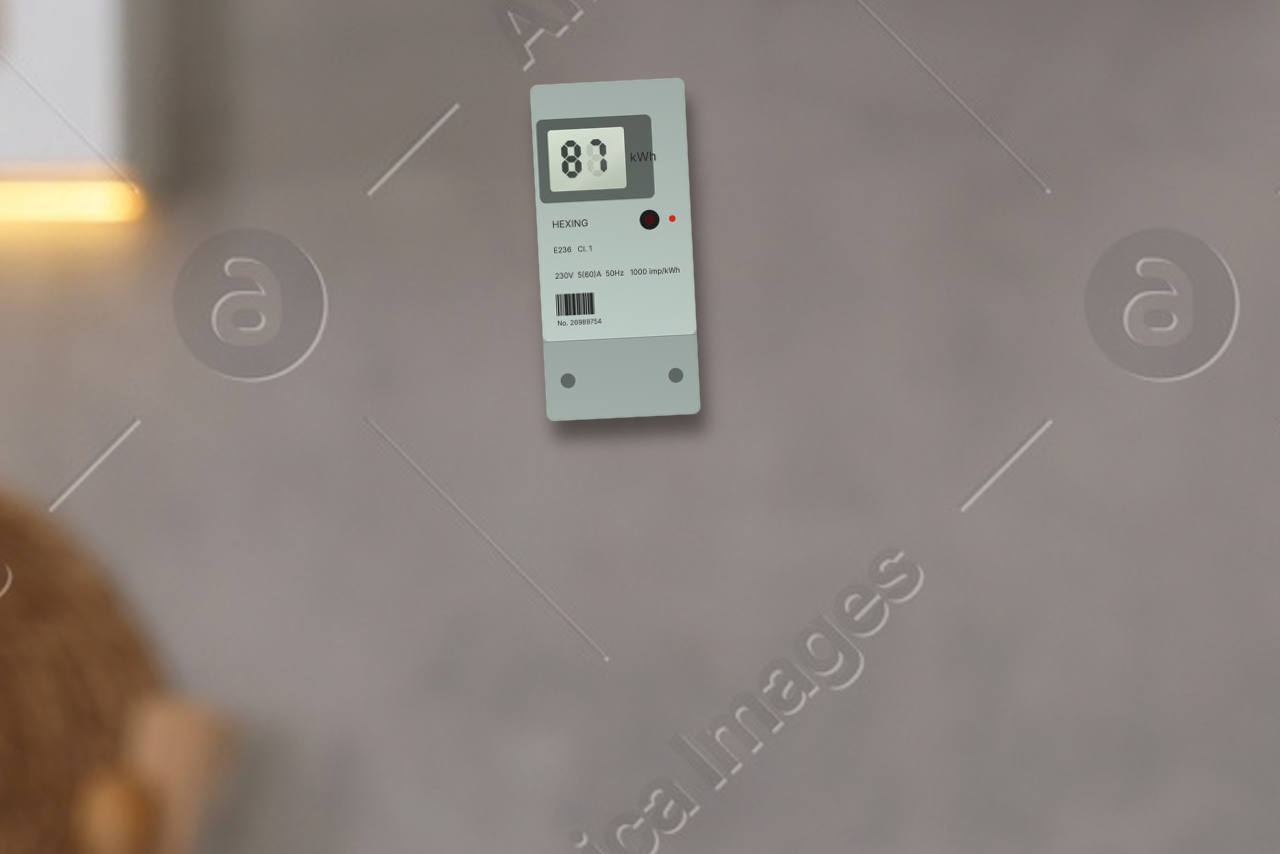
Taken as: {"value": 87, "unit": "kWh"}
